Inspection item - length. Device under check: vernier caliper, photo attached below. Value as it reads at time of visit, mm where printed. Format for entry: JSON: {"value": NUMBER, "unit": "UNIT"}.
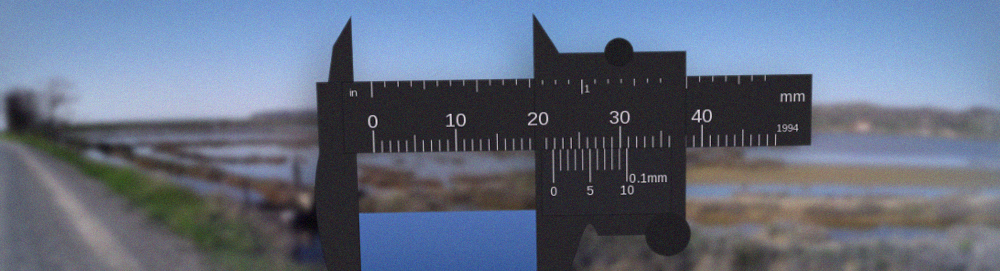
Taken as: {"value": 21.8, "unit": "mm"}
